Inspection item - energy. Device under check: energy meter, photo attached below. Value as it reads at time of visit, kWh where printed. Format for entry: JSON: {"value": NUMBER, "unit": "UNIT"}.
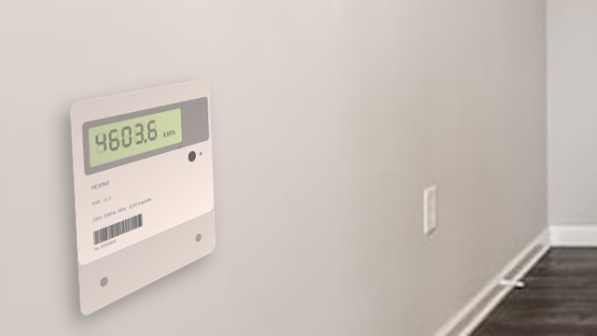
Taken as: {"value": 4603.6, "unit": "kWh"}
